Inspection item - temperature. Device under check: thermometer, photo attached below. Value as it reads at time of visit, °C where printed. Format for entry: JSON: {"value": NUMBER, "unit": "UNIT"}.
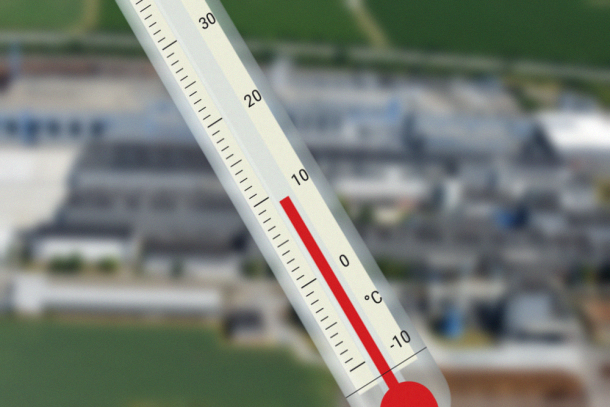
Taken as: {"value": 9, "unit": "°C"}
